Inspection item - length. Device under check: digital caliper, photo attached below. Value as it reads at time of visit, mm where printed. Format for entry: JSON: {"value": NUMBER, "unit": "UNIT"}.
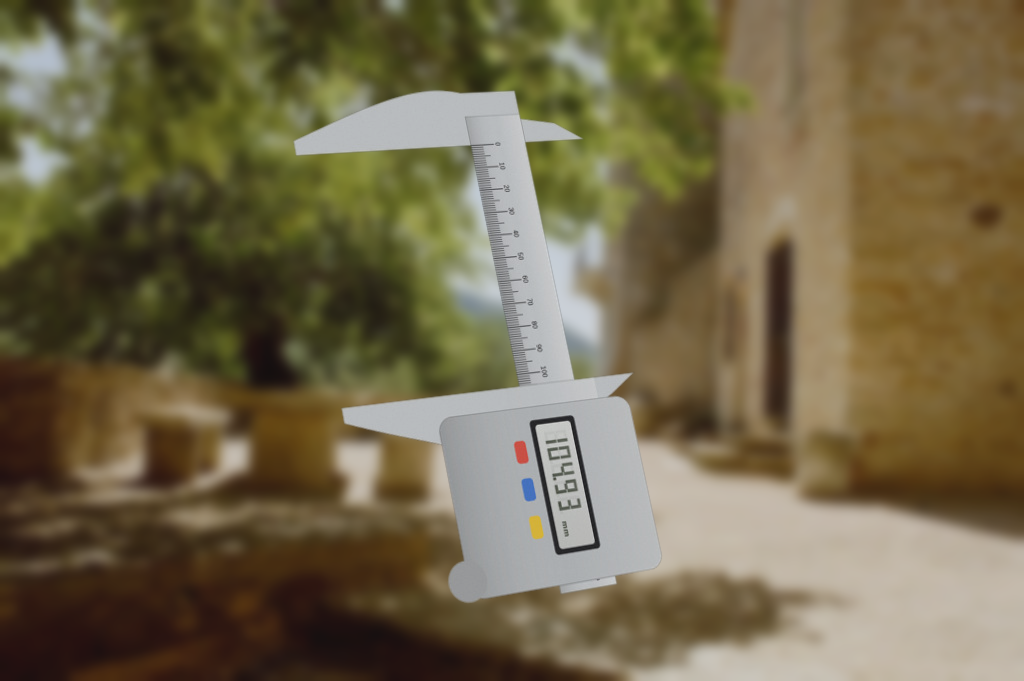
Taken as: {"value": 104.93, "unit": "mm"}
